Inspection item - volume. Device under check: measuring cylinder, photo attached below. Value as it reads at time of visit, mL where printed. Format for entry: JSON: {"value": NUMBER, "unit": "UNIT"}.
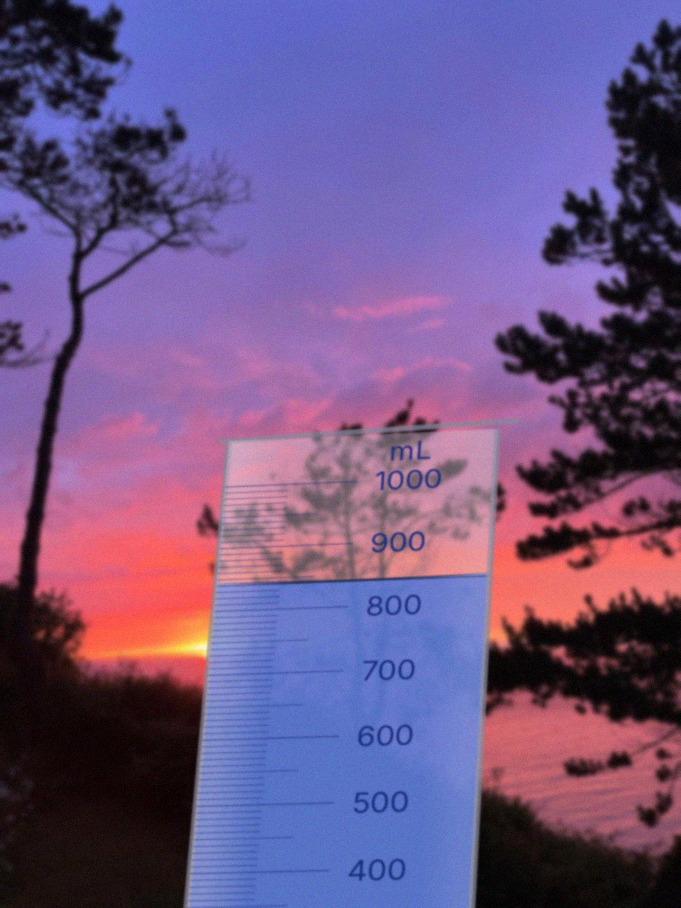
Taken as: {"value": 840, "unit": "mL"}
